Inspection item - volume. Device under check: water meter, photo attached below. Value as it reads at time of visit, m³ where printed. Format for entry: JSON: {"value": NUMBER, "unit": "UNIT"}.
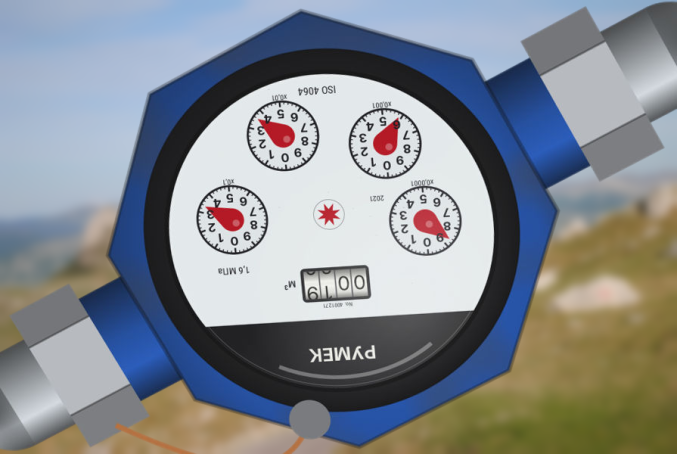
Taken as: {"value": 19.3358, "unit": "m³"}
